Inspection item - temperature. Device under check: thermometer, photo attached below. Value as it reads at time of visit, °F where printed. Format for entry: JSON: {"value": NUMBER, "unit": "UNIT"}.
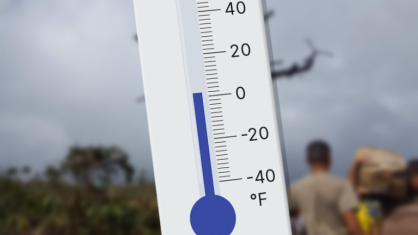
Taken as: {"value": 2, "unit": "°F"}
